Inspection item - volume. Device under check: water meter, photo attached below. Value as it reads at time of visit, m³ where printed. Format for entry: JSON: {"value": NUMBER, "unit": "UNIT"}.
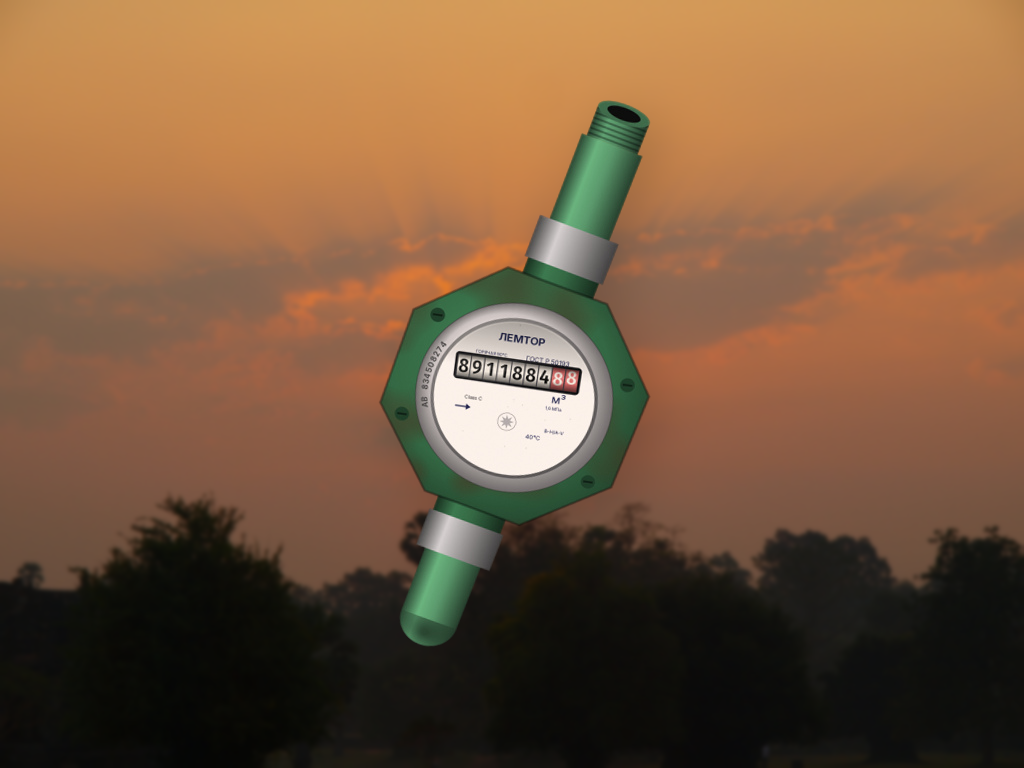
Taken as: {"value": 8911884.88, "unit": "m³"}
